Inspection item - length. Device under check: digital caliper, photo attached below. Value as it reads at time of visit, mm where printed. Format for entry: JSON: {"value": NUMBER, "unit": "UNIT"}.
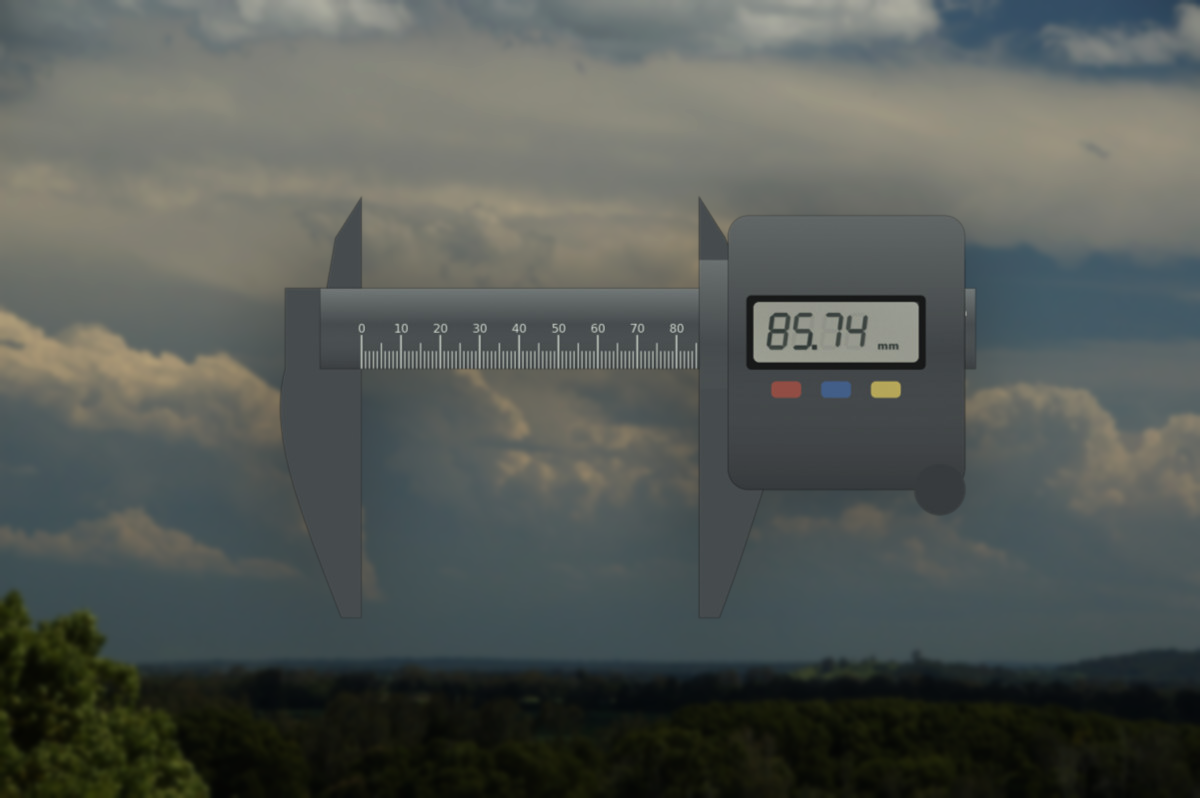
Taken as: {"value": 85.74, "unit": "mm"}
